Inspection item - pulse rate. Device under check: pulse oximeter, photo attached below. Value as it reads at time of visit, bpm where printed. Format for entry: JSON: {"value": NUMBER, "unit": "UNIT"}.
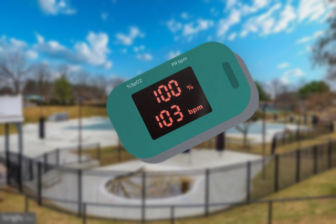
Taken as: {"value": 103, "unit": "bpm"}
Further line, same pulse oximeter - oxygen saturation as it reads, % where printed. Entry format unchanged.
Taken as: {"value": 100, "unit": "%"}
